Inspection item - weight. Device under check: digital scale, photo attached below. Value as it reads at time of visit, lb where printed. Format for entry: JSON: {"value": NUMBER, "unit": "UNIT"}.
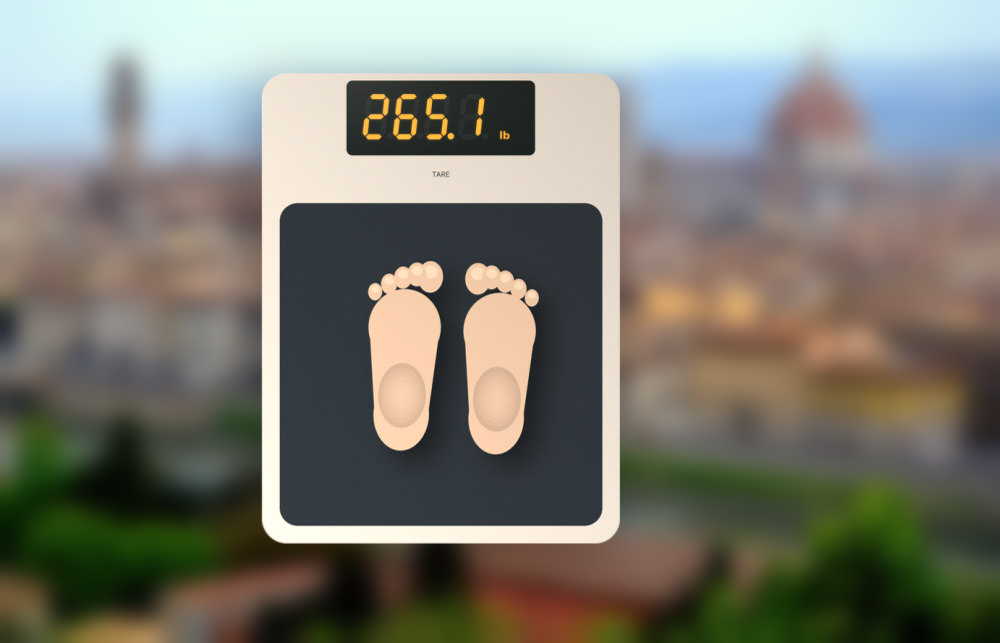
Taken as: {"value": 265.1, "unit": "lb"}
